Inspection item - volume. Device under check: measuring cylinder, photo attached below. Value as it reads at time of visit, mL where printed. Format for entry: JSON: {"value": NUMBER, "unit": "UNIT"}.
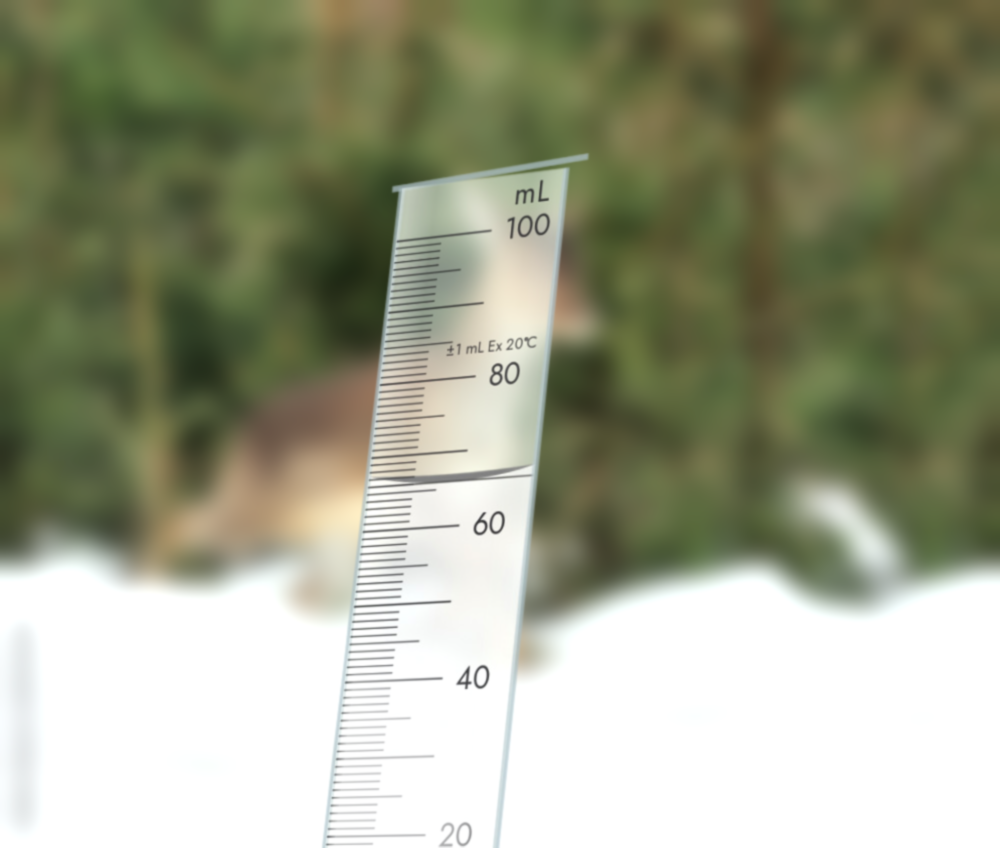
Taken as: {"value": 66, "unit": "mL"}
